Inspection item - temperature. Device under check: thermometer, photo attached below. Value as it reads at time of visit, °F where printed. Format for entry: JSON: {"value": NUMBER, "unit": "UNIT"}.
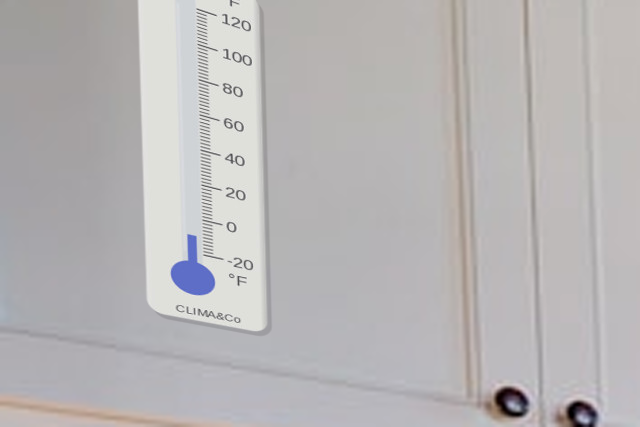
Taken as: {"value": -10, "unit": "°F"}
